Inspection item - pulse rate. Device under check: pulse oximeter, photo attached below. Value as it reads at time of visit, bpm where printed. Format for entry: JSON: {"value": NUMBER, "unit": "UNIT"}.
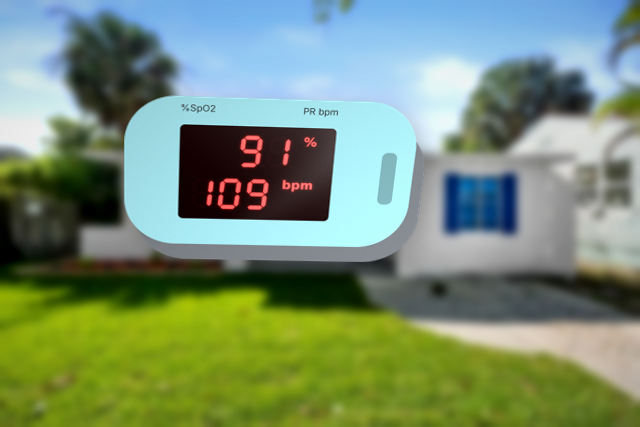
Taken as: {"value": 109, "unit": "bpm"}
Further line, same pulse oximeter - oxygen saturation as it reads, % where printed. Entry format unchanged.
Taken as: {"value": 91, "unit": "%"}
